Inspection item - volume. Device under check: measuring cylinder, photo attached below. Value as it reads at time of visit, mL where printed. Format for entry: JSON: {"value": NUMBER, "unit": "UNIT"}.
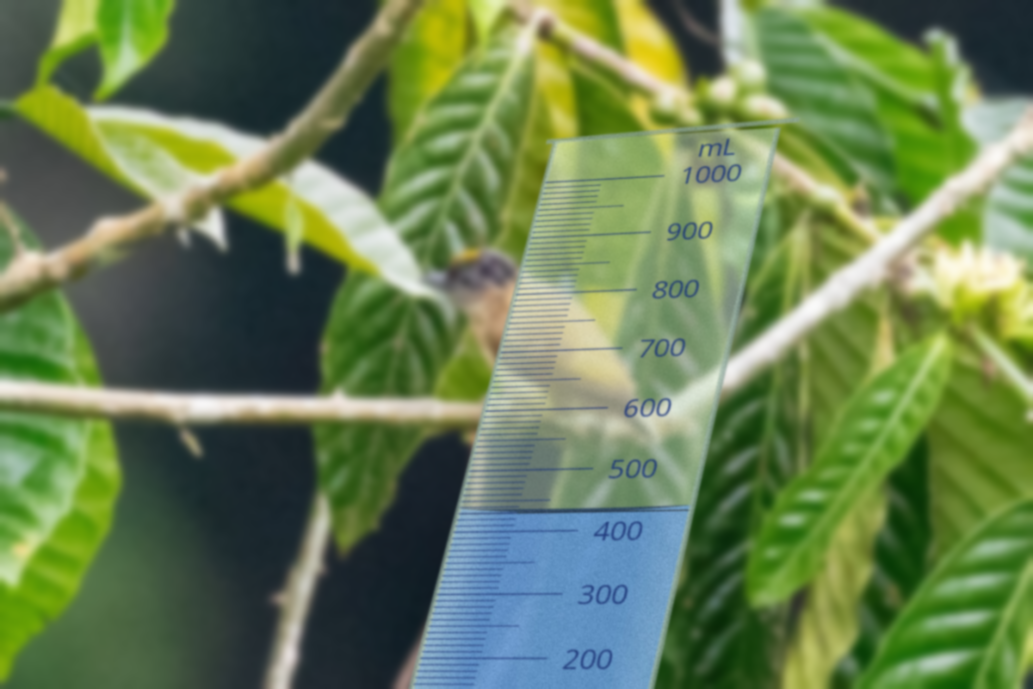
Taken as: {"value": 430, "unit": "mL"}
